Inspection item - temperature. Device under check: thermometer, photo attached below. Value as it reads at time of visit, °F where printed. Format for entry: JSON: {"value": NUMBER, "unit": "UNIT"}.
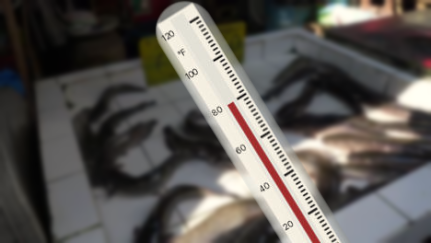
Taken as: {"value": 80, "unit": "°F"}
